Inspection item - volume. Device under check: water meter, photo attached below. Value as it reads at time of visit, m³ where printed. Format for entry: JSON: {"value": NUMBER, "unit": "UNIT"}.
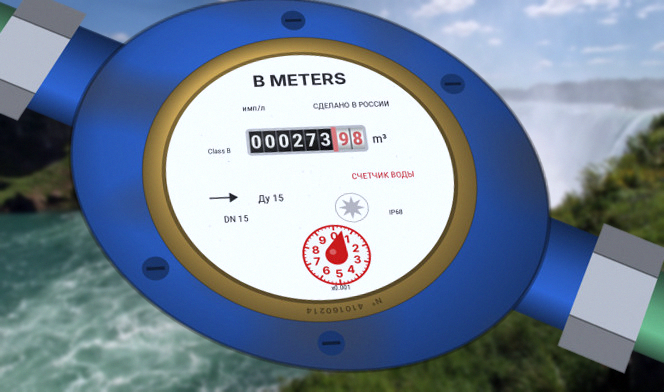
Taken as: {"value": 273.980, "unit": "m³"}
